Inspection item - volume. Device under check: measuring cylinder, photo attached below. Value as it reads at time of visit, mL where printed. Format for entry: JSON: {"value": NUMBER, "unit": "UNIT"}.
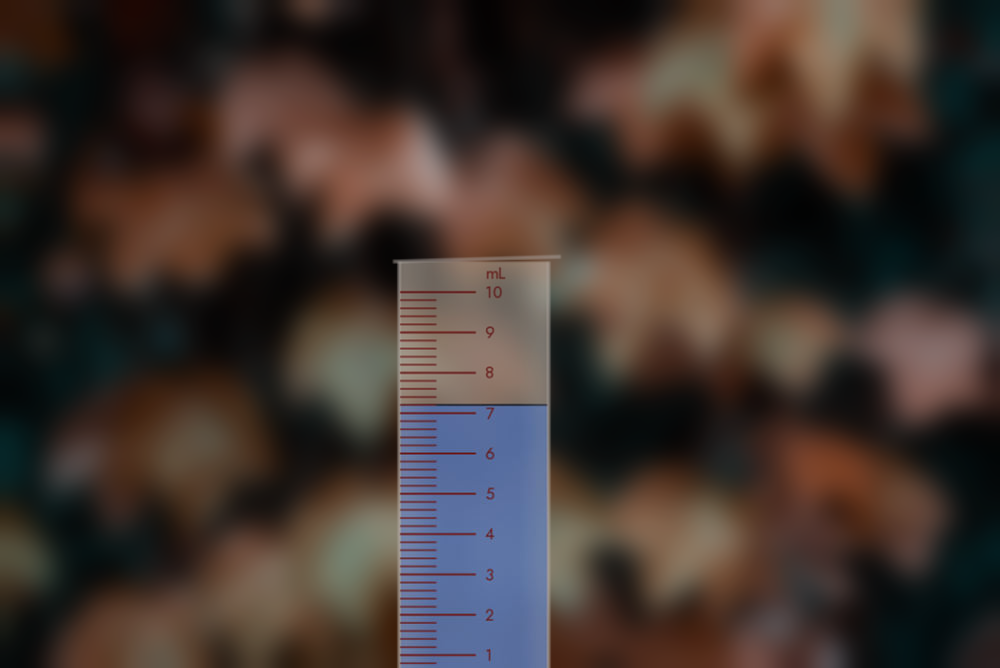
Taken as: {"value": 7.2, "unit": "mL"}
